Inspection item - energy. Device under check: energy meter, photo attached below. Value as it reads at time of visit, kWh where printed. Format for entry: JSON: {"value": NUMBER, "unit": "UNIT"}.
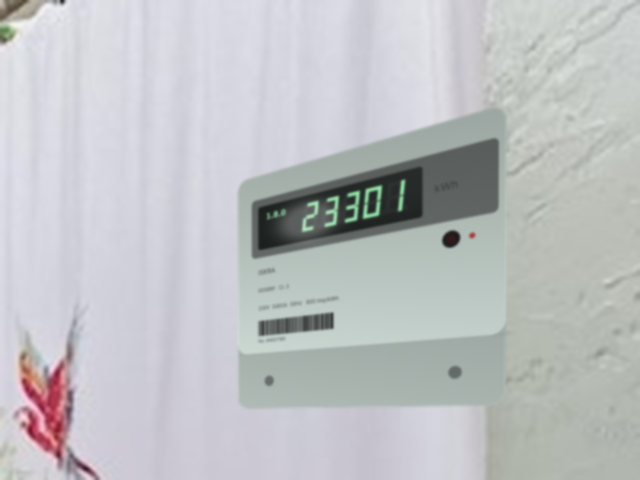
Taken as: {"value": 23301, "unit": "kWh"}
